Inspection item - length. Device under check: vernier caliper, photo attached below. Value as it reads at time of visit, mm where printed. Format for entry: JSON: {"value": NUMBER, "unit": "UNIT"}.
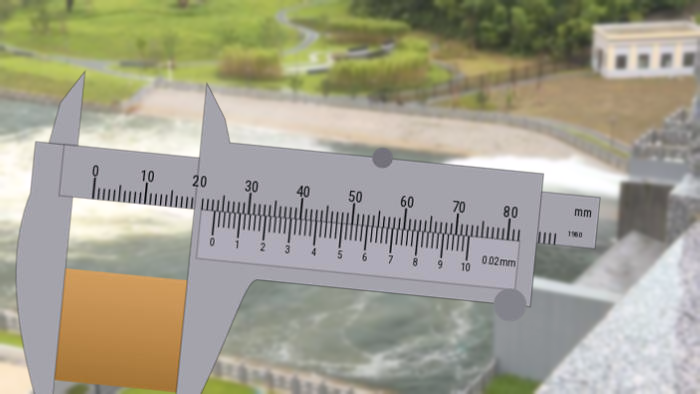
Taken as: {"value": 23.5, "unit": "mm"}
